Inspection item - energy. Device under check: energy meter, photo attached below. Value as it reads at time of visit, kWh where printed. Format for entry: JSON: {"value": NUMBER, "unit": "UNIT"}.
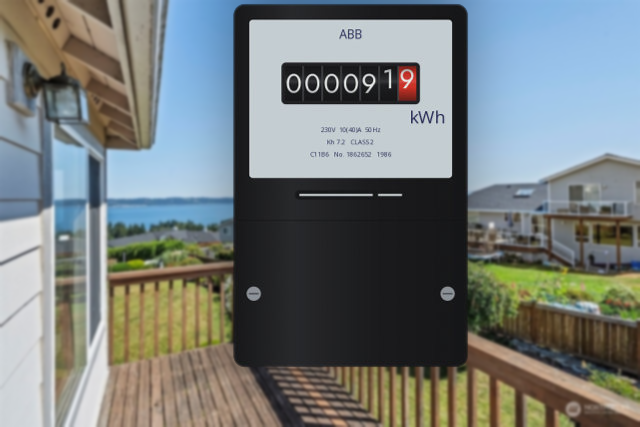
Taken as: {"value": 91.9, "unit": "kWh"}
